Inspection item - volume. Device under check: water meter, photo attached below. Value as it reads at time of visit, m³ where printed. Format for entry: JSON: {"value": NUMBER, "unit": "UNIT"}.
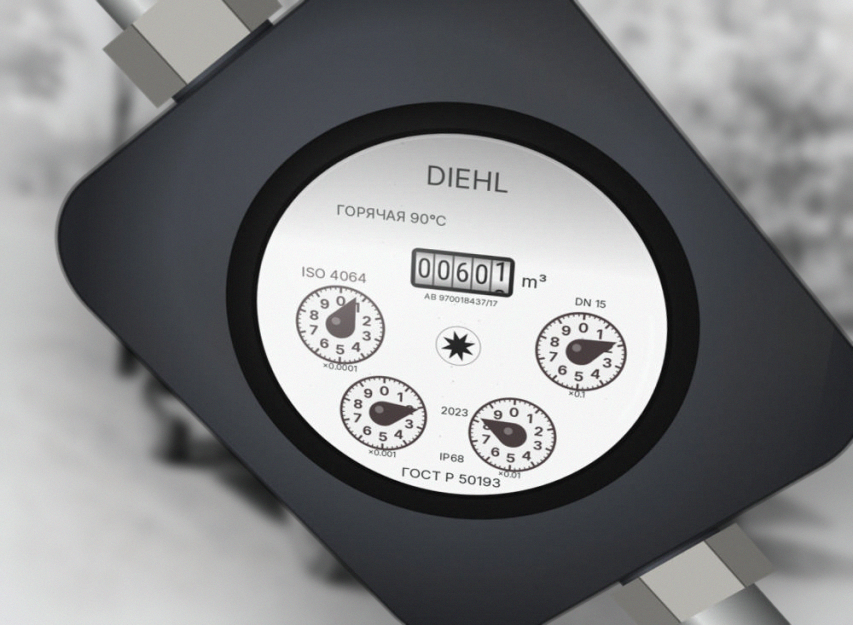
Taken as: {"value": 601.1820, "unit": "m³"}
